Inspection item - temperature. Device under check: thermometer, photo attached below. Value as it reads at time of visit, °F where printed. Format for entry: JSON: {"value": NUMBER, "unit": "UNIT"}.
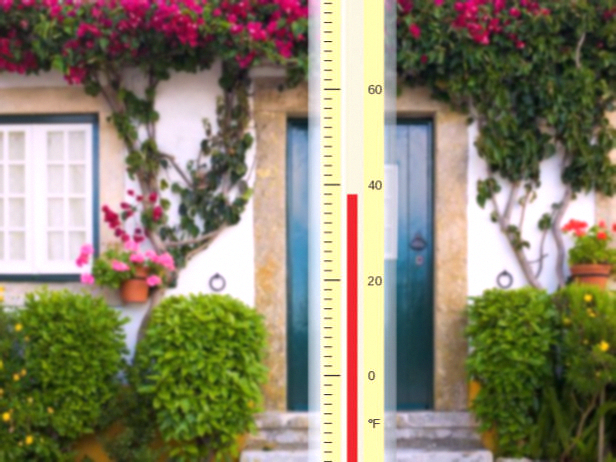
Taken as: {"value": 38, "unit": "°F"}
